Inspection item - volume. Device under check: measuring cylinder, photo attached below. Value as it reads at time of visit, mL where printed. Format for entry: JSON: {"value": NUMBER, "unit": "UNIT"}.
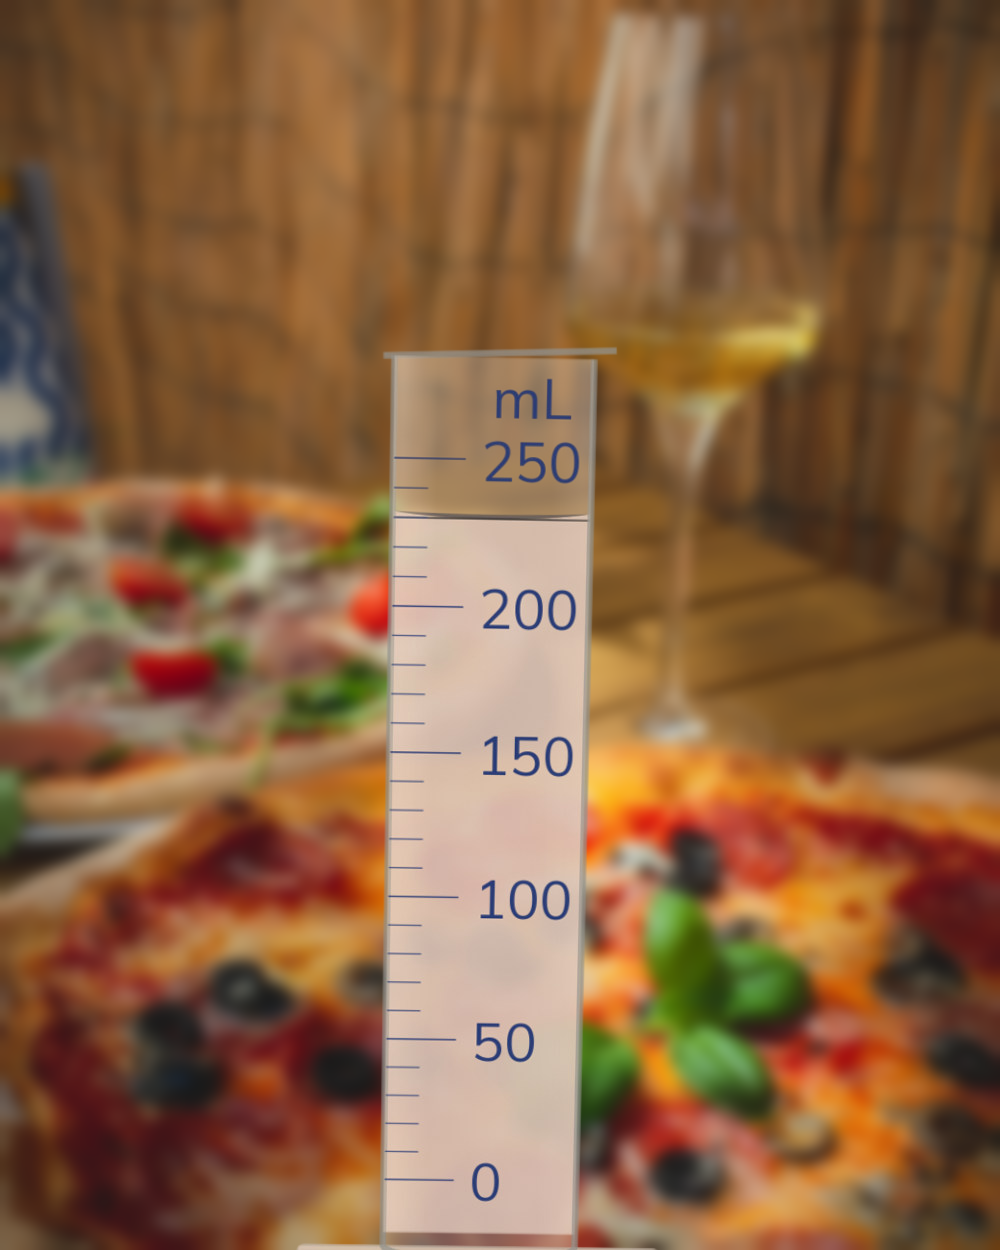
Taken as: {"value": 230, "unit": "mL"}
